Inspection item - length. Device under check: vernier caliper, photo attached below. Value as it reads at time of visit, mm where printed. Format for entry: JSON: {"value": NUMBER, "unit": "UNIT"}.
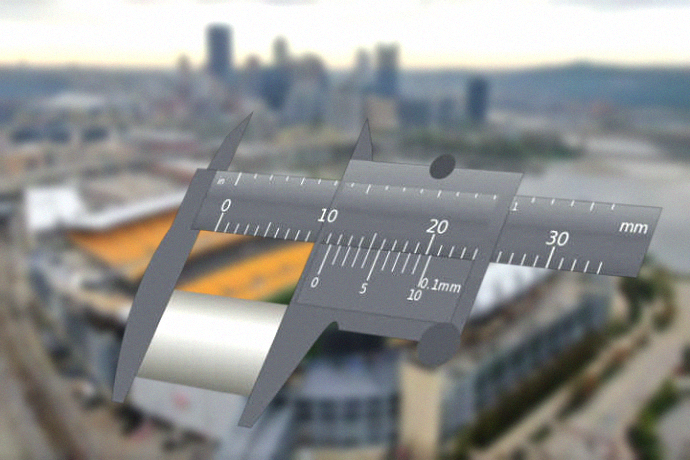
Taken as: {"value": 11.4, "unit": "mm"}
